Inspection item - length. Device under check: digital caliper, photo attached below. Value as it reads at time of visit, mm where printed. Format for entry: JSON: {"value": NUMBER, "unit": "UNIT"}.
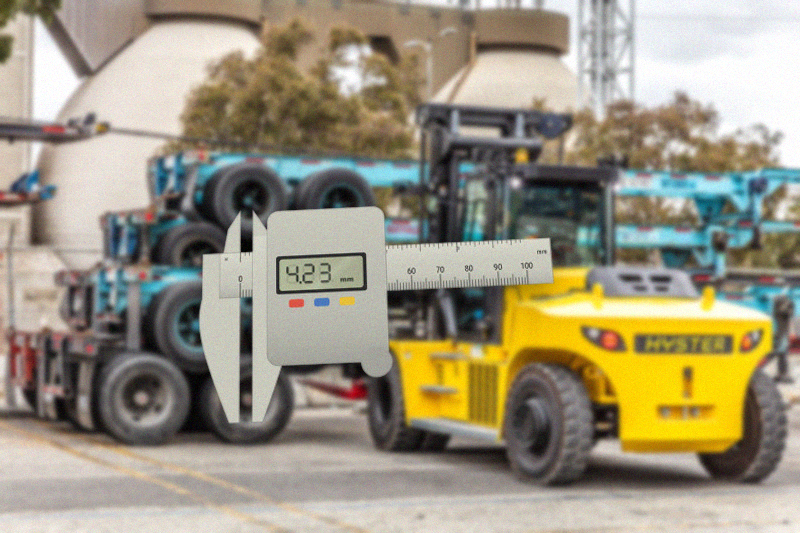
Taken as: {"value": 4.23, "unit": "mm"}
